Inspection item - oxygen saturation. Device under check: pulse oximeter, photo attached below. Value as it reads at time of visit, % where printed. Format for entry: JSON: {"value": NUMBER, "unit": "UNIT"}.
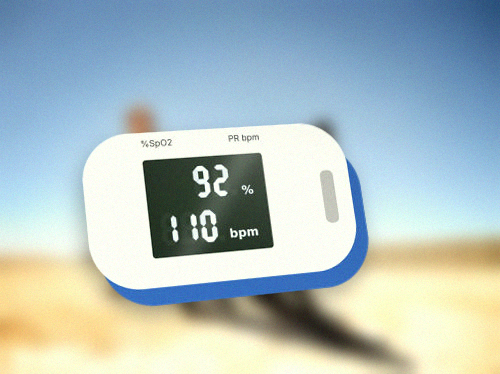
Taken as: {"value": 92, "unit": "%"}
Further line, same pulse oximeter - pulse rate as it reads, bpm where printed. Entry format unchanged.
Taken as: {"value": 110, "unit": "bpm"}
